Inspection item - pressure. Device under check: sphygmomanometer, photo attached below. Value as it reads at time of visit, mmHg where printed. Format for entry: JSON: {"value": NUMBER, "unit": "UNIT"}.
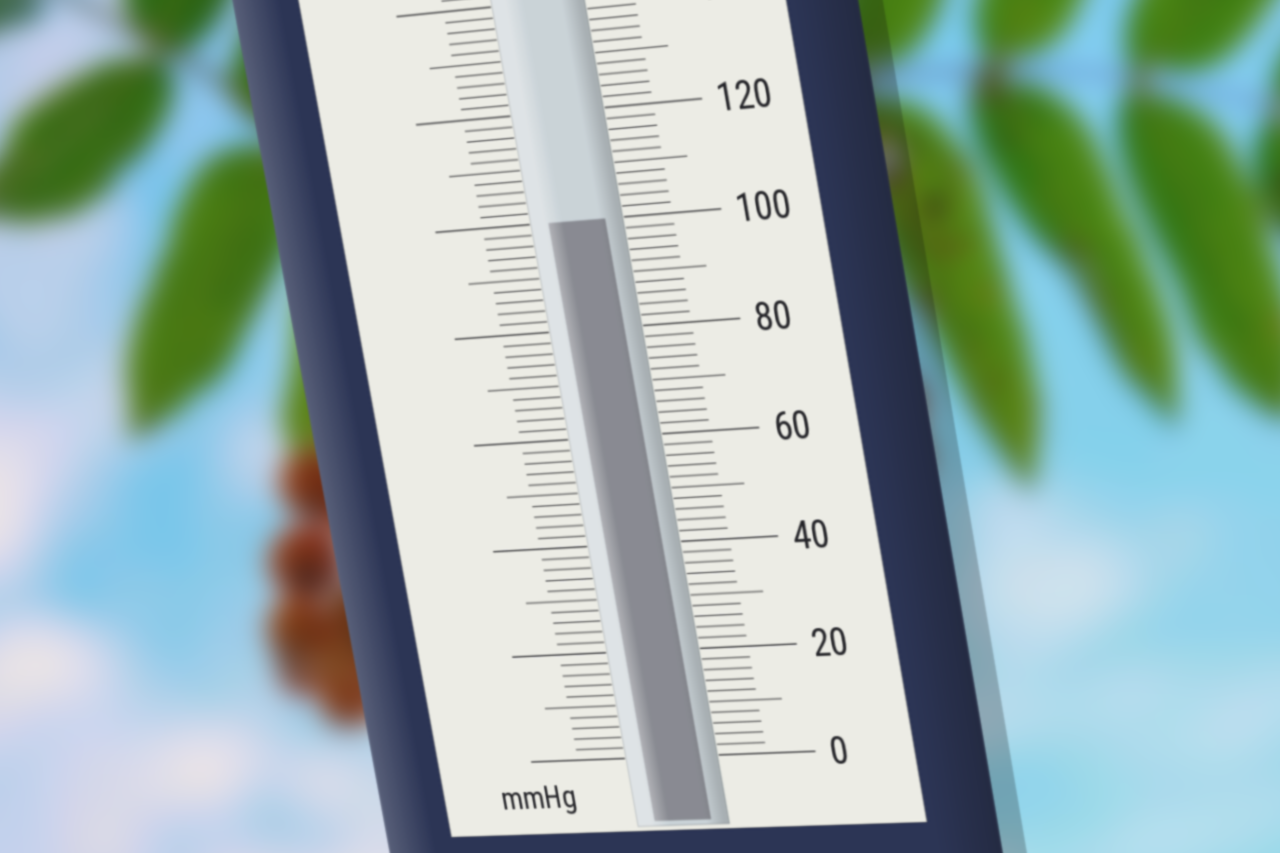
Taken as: {"value": 100, "unit": "mmHg"}
